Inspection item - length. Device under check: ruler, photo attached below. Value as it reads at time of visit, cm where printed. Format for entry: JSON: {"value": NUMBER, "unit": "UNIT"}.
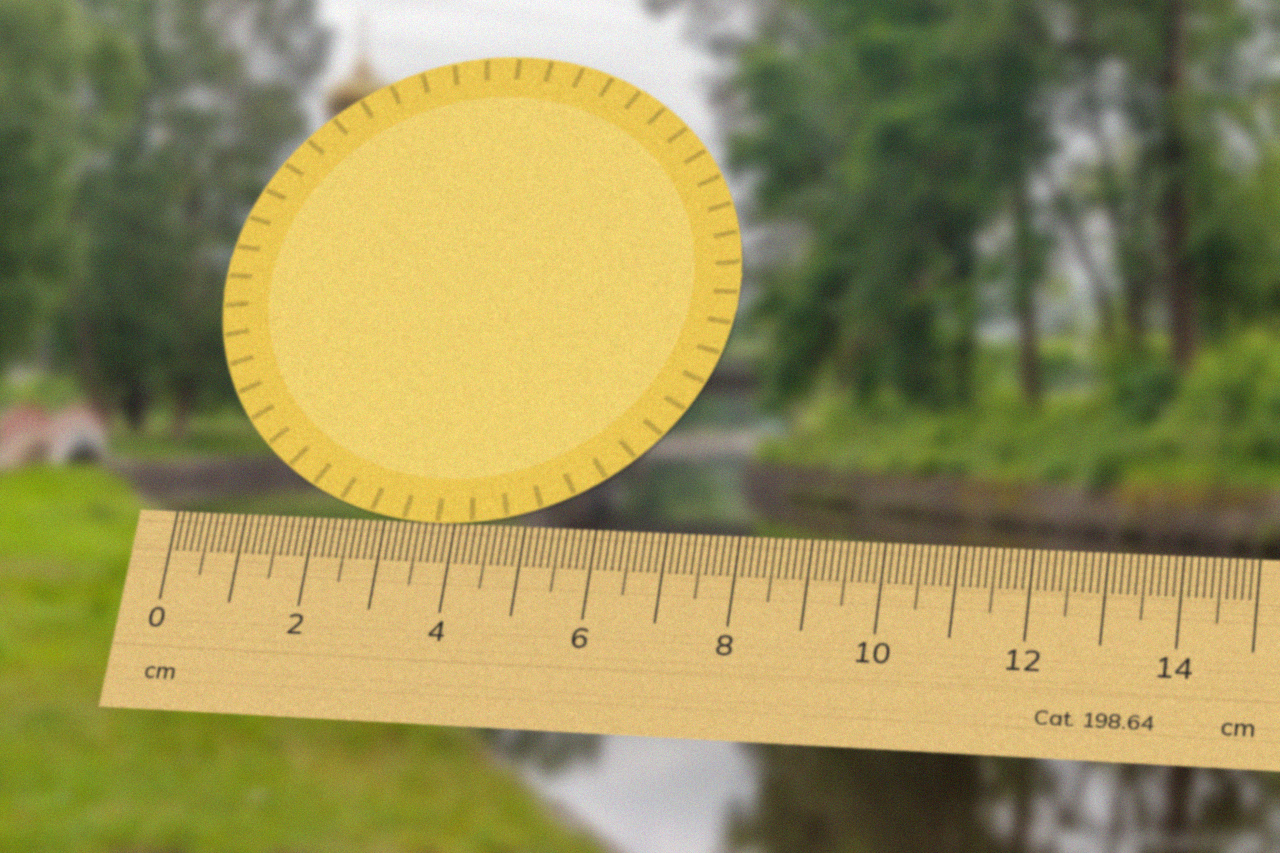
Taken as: {"value": 7.5, "unit": "cm"}
